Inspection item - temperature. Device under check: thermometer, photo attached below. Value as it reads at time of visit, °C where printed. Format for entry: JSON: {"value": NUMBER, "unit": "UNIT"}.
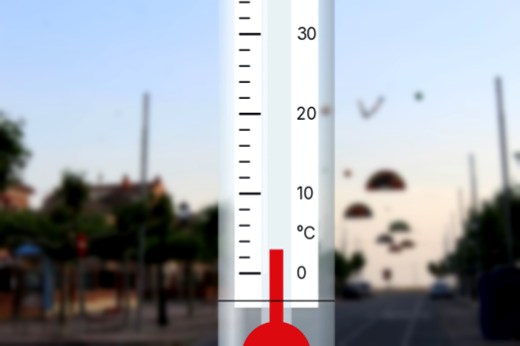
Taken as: {"value": 3, "unit": "°C"}
